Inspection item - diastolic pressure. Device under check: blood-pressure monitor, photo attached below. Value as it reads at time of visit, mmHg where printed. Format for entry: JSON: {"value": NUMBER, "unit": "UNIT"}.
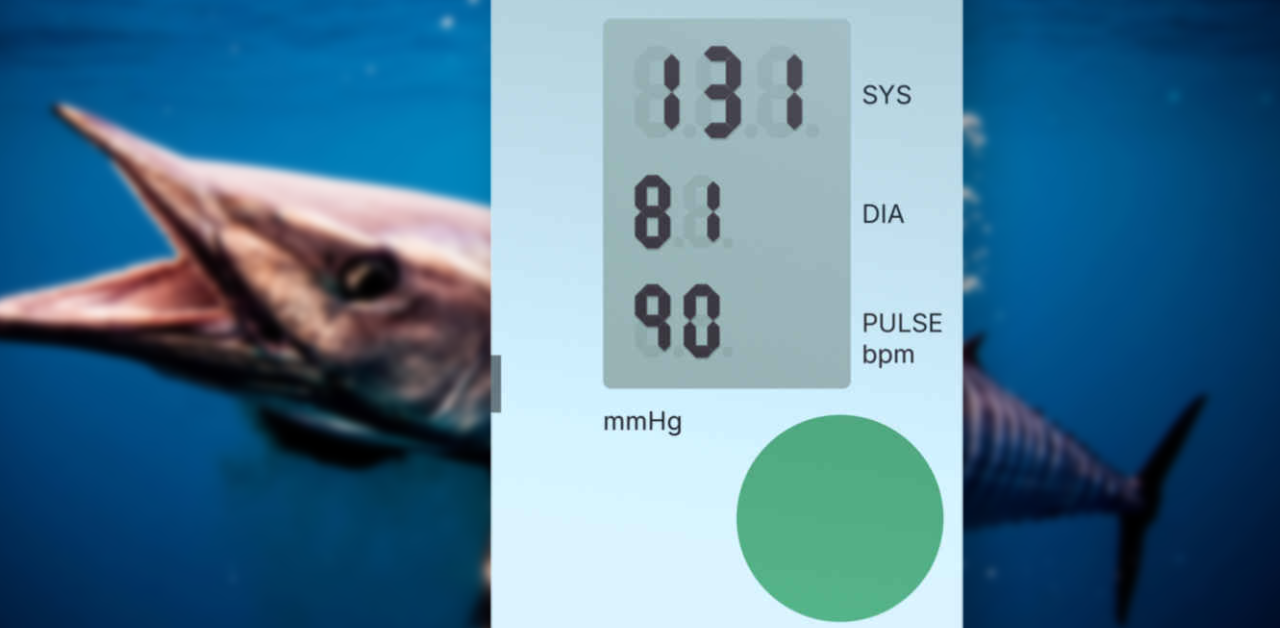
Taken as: {"value": 81, "unit": "mmHg"}
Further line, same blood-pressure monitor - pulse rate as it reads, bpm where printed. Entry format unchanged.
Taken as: {"value": 90, "unit": "bpm"}
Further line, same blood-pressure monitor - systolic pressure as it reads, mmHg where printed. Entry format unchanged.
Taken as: {"value": 131, "unit": "mmHg"}
